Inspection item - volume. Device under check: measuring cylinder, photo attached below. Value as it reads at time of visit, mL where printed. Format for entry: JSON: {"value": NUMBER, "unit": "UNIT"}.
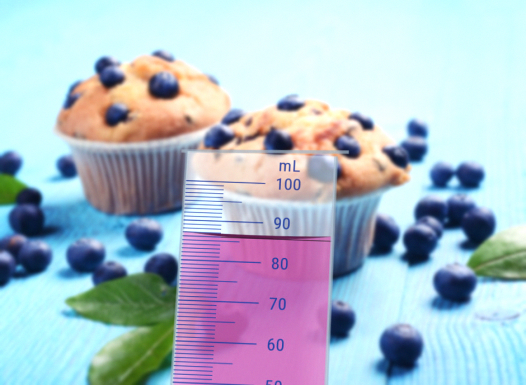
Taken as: {"value": 86, "unit": "mL"}
